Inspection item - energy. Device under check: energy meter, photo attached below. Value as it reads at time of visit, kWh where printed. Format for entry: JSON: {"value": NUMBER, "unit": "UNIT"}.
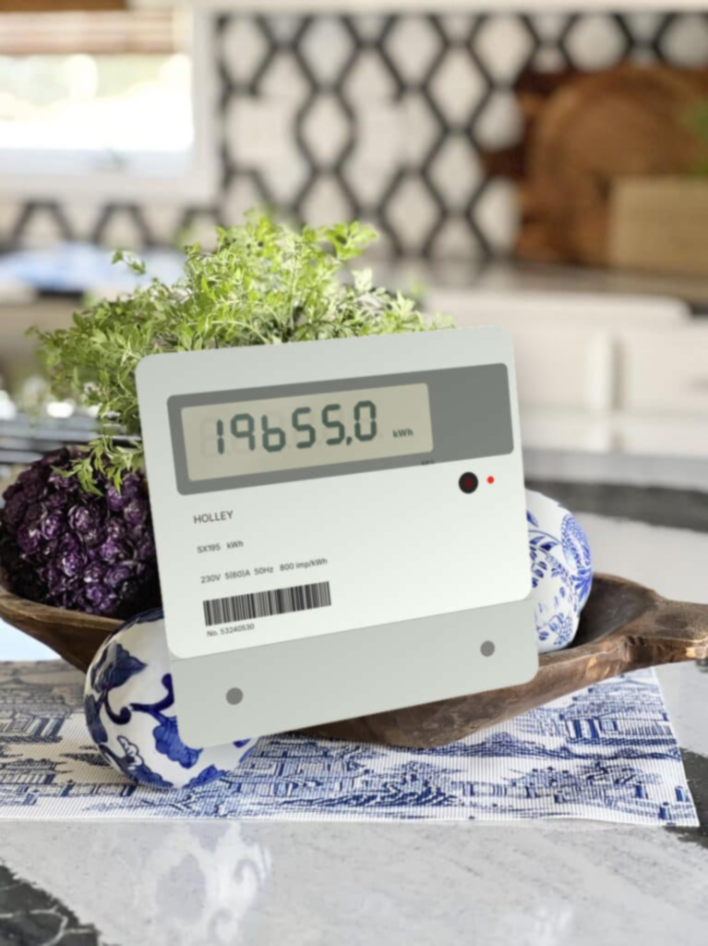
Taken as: {"value": 19655.0, "unit": "kWh"}
